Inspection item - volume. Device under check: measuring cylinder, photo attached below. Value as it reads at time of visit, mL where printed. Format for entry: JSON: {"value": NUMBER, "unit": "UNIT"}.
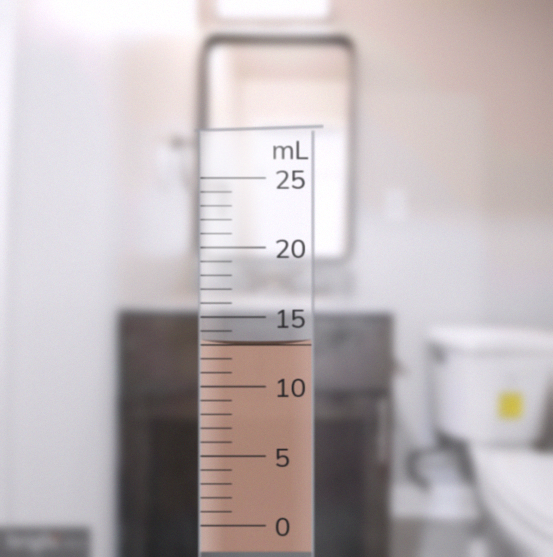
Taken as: {"value": 13, "unit": "mL"}
